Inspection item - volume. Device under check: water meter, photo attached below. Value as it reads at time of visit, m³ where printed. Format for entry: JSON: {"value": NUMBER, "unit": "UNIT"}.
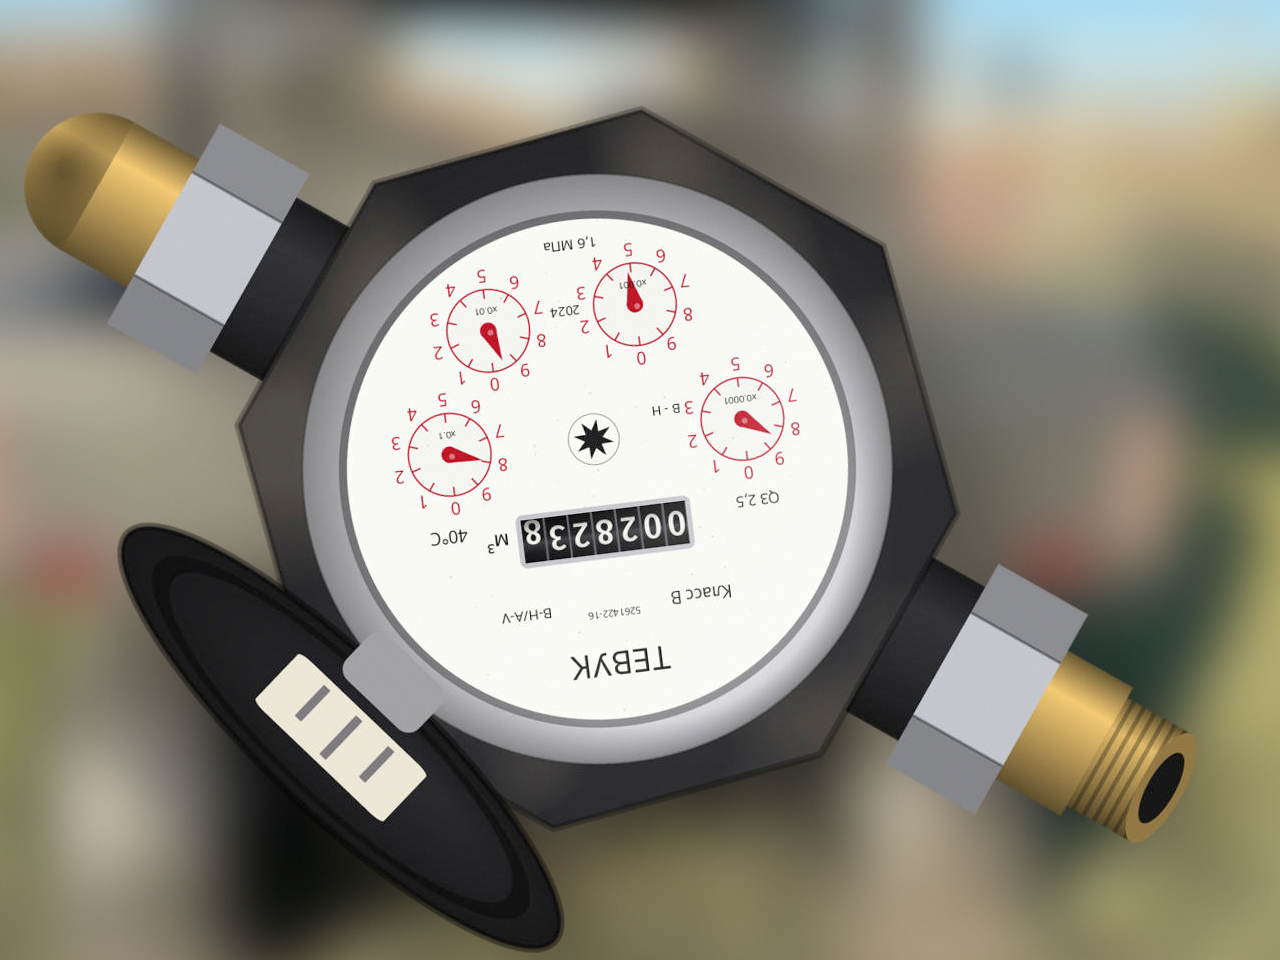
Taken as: {"value": 28237.7948, "unit": "m³"}
